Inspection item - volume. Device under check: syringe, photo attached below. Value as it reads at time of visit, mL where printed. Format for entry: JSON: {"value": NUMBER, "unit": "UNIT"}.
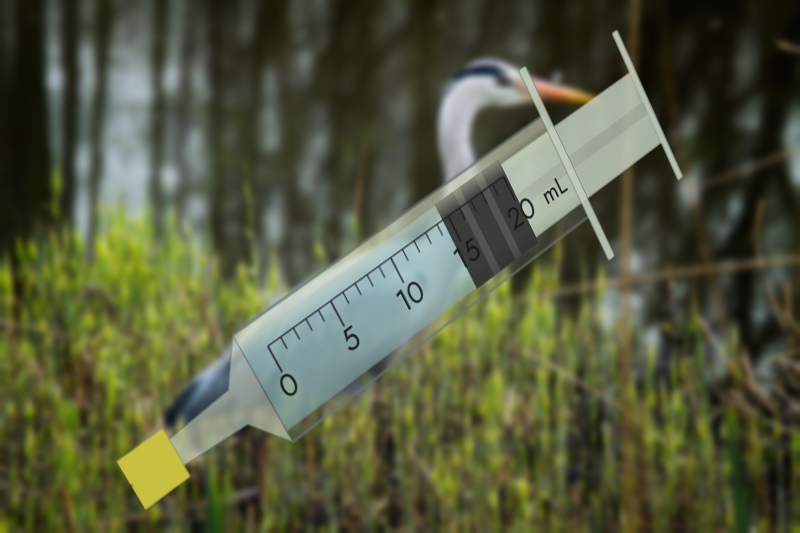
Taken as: {"value": 14.5, "unit": "mL"}
